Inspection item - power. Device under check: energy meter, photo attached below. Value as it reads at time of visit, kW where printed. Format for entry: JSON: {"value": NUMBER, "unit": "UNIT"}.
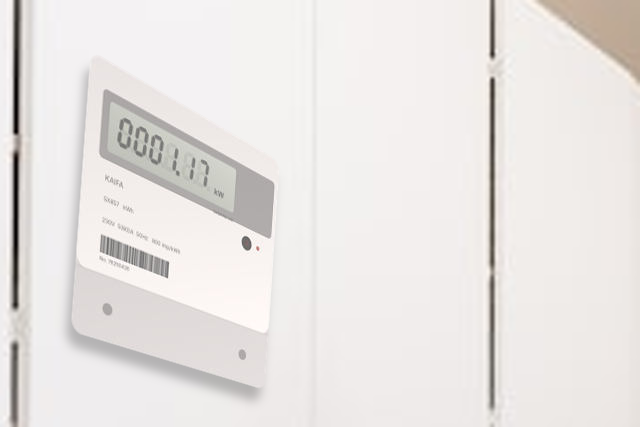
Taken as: {"value": 1.17, "unit": "kW"}
